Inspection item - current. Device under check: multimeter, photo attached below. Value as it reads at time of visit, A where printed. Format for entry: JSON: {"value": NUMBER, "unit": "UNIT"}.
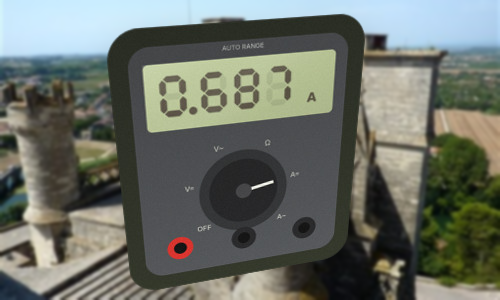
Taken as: {"value": 0.687, "unit": "A"}
